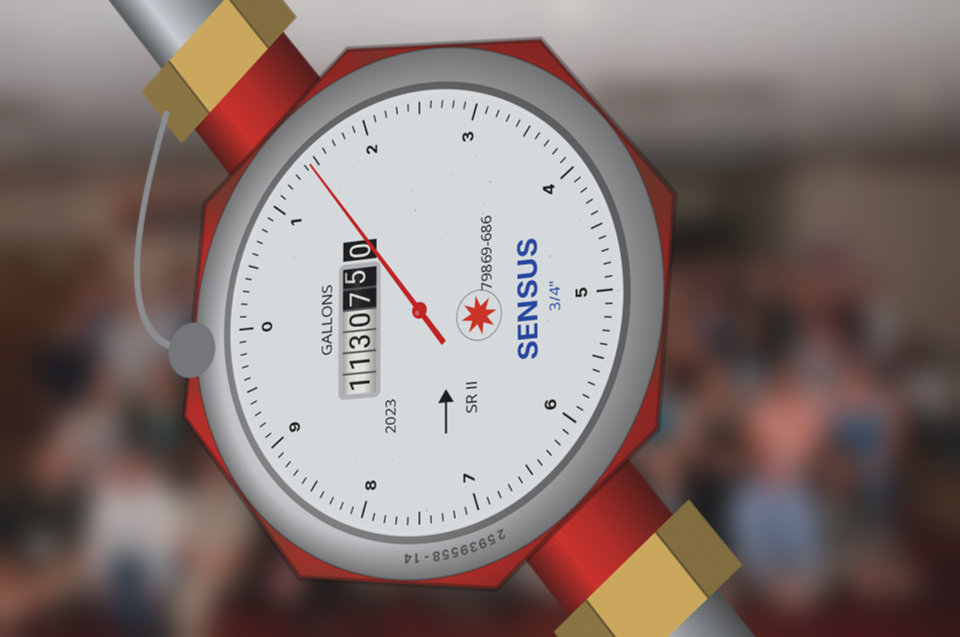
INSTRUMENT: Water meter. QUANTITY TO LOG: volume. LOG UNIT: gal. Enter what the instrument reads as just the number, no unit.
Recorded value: 1130751.4
